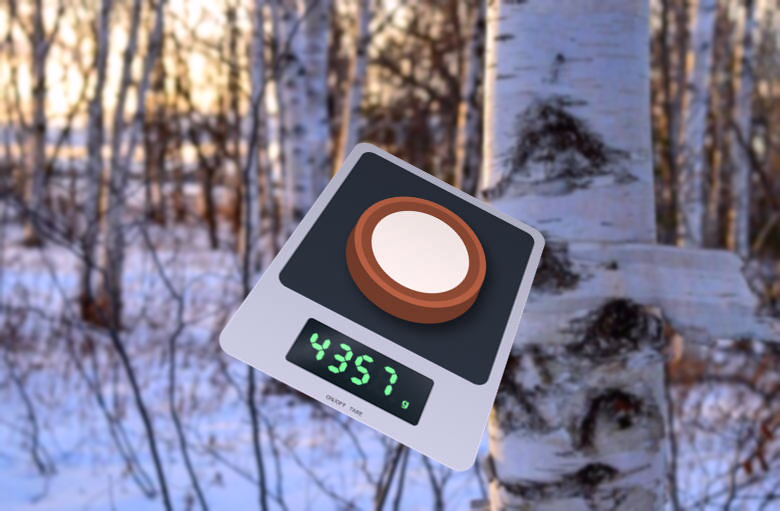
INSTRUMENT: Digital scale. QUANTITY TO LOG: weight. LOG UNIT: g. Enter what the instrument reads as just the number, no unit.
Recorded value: 4357
